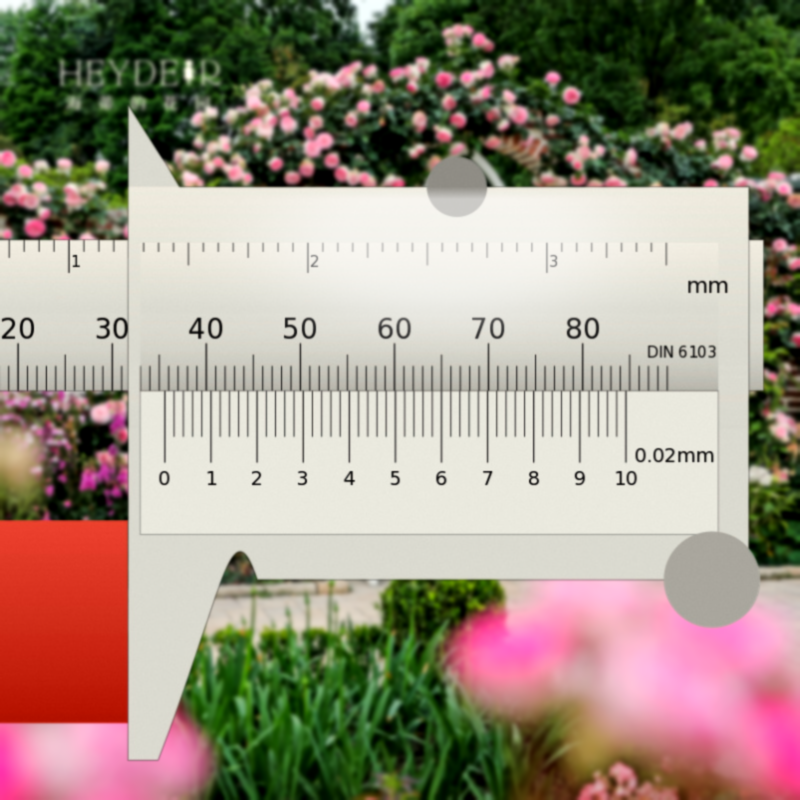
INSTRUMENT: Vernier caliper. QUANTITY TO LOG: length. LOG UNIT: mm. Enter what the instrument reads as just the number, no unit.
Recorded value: 35.6
